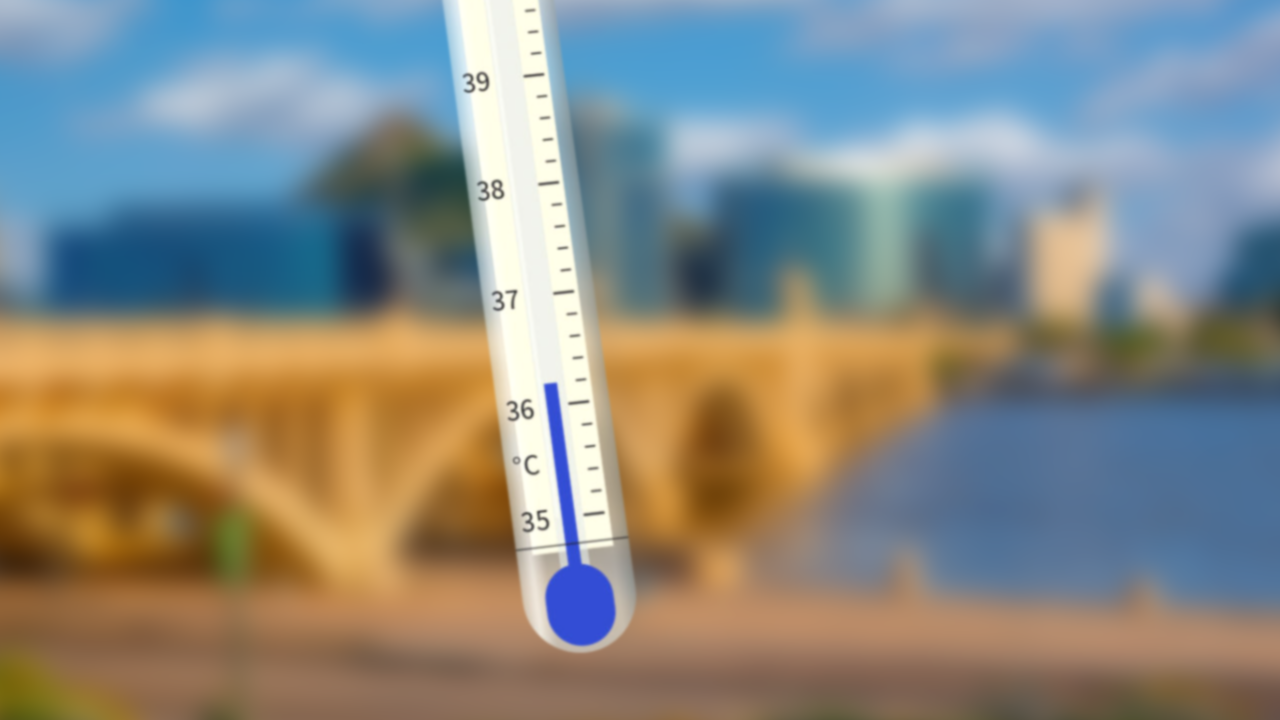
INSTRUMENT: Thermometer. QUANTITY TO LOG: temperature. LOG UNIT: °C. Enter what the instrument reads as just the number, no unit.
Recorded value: 36.2
